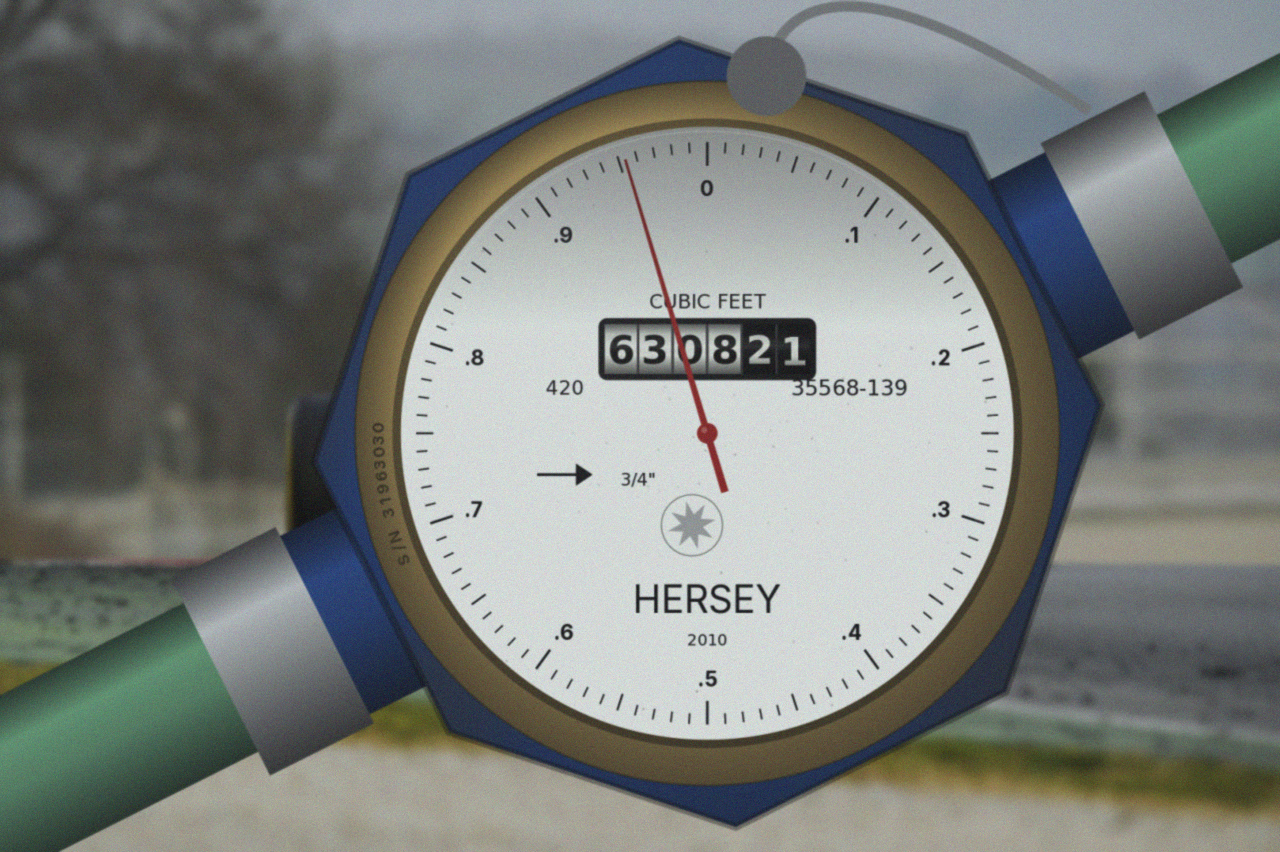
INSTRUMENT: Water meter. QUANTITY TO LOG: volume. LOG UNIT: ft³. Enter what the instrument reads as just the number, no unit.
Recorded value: 630820.95
